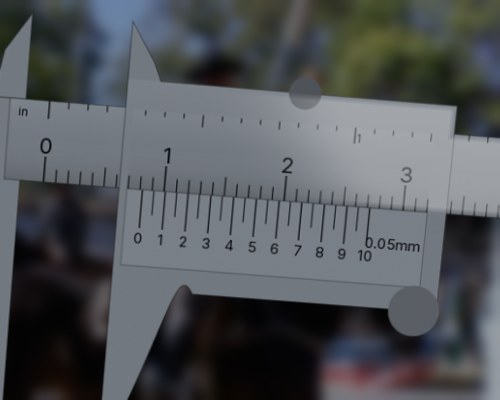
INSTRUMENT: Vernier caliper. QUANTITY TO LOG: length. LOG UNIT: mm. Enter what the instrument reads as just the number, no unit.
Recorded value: 8.2
